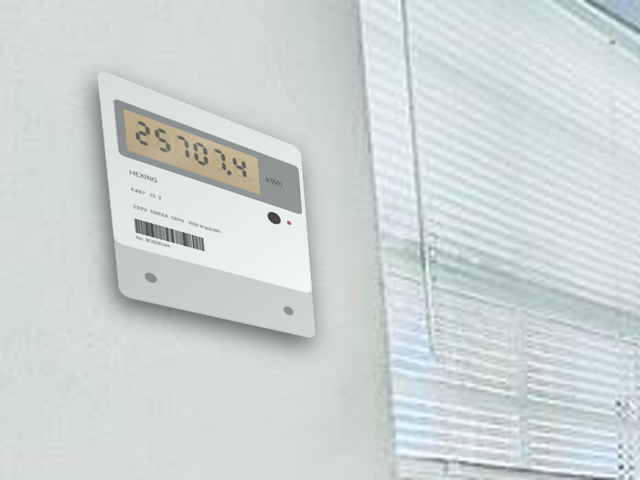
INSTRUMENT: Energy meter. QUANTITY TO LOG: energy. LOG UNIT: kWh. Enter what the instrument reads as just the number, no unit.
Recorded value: 25707.4
